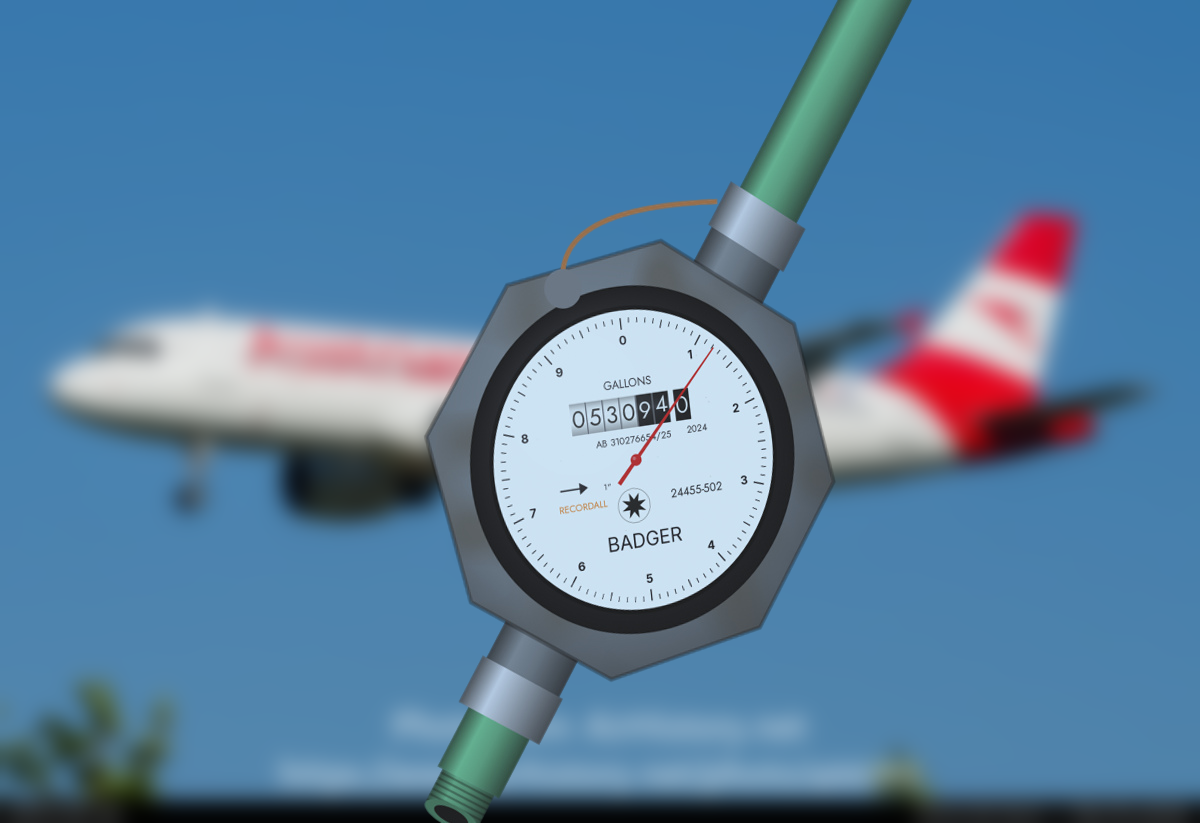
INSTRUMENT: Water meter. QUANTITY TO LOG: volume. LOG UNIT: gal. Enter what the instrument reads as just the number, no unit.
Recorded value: 530941.2
